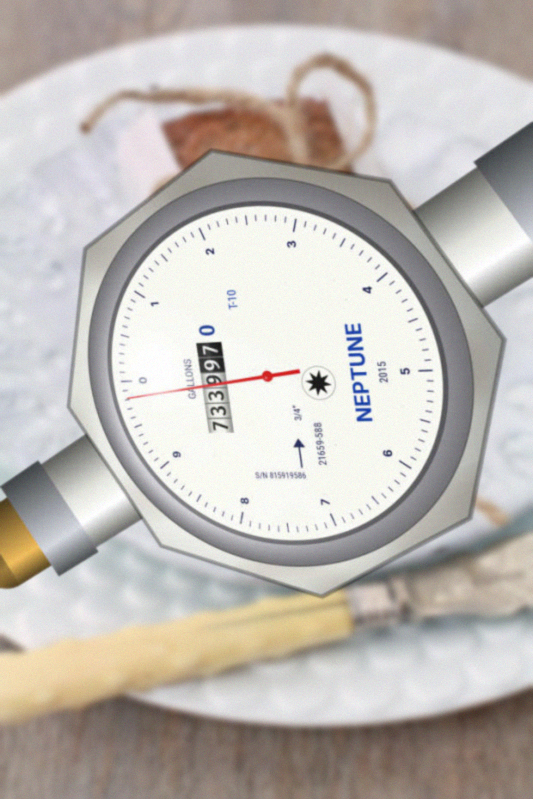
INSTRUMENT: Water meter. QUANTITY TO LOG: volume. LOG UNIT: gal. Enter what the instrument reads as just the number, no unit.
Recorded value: 7339969.8
